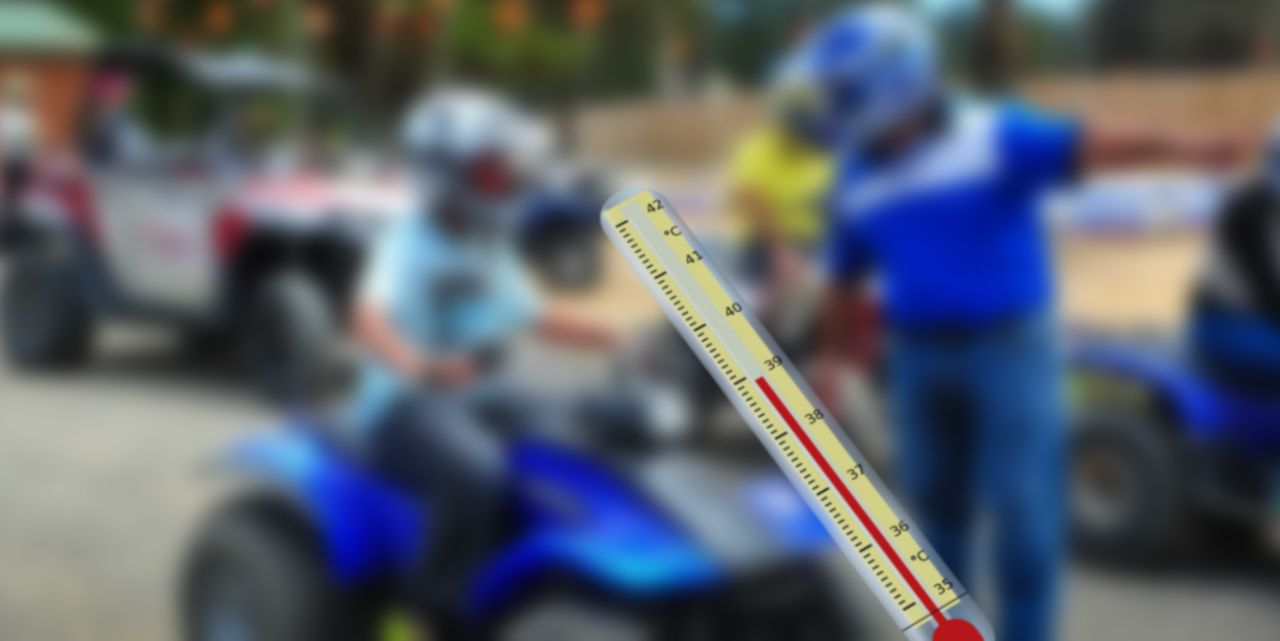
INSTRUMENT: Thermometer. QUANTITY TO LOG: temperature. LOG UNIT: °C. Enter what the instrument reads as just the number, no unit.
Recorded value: 38.9
